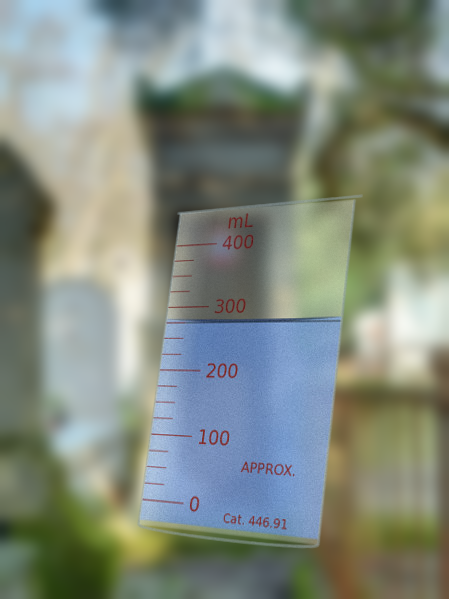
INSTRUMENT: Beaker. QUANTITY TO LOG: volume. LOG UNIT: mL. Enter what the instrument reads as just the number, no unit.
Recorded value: 275
